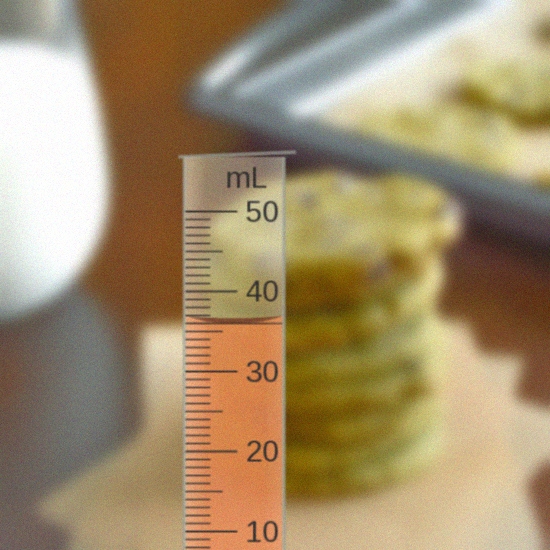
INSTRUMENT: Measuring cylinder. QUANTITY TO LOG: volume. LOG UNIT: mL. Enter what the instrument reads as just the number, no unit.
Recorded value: 36
